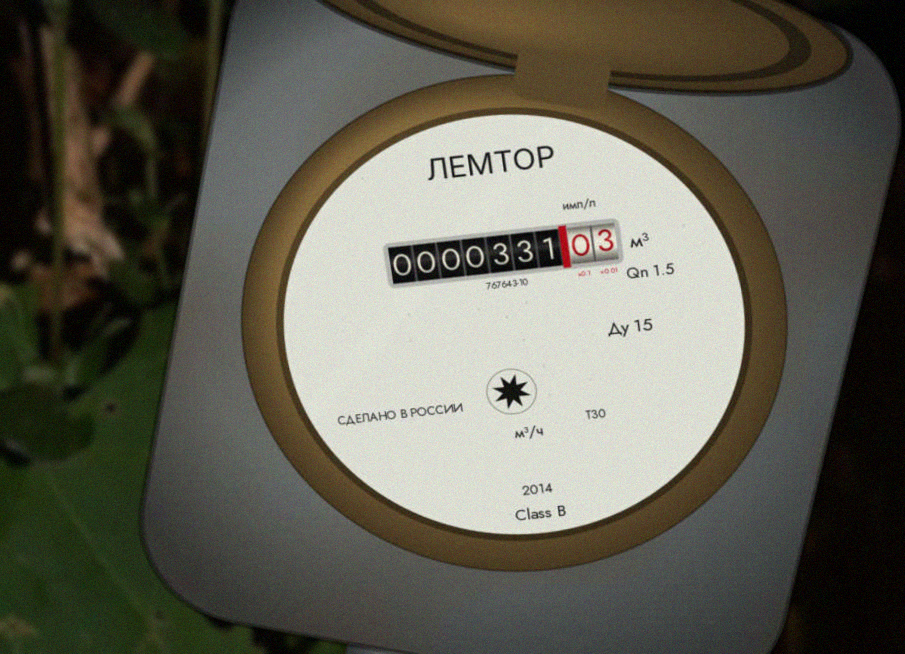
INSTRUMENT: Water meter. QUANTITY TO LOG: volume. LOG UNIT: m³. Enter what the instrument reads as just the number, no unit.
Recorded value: 331.03
